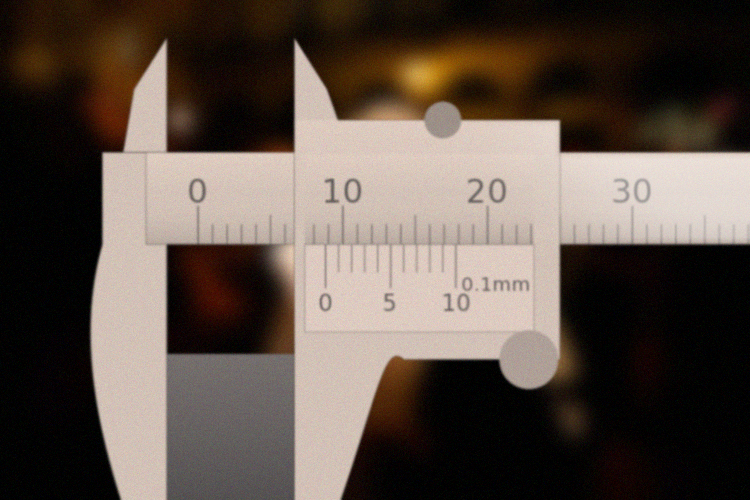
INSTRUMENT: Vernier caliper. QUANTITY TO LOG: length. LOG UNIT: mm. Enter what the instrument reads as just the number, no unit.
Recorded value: 8.8
